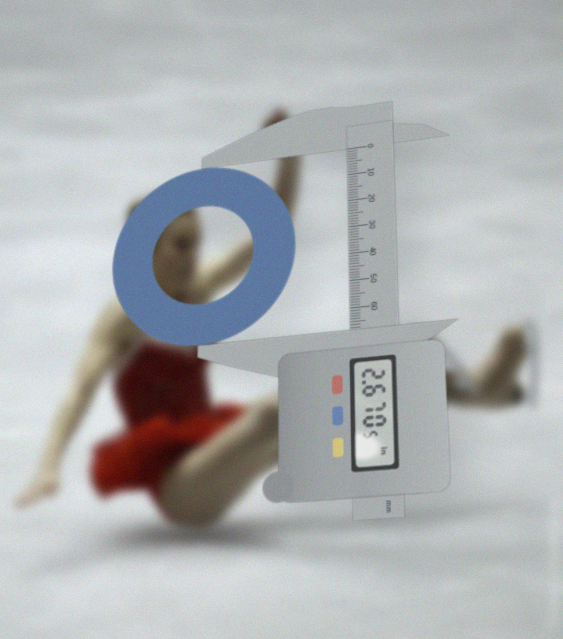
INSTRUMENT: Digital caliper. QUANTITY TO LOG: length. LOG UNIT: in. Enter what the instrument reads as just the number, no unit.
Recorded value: 2.6705
